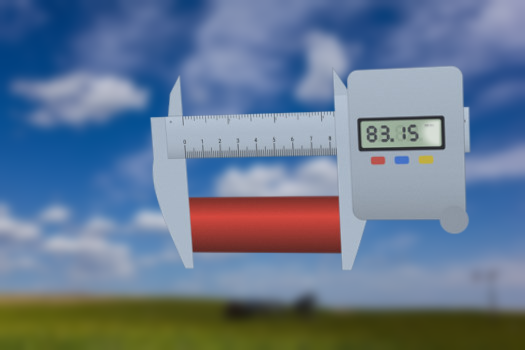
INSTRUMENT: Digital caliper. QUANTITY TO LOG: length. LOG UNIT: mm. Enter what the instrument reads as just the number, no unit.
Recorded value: 83.15
